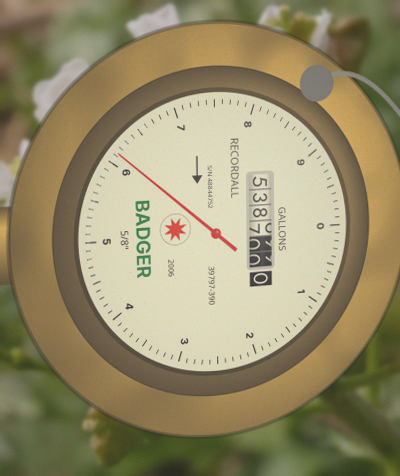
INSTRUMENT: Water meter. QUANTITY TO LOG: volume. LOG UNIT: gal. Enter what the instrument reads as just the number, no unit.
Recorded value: 5386996.1
